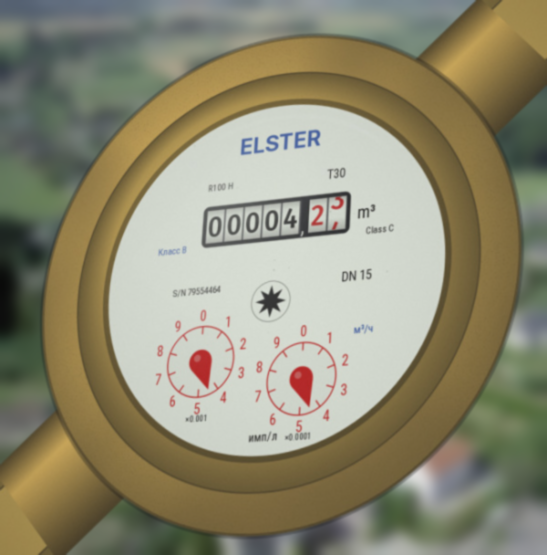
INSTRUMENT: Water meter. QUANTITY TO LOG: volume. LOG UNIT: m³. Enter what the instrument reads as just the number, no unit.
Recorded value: 4.2344
